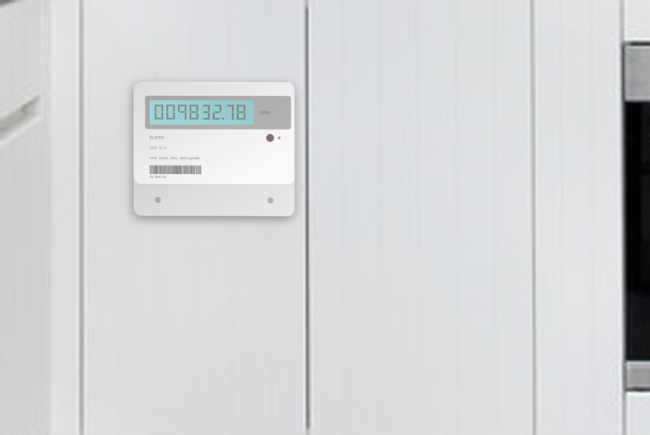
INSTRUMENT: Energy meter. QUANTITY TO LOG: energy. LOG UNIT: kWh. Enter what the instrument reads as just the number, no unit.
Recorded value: 9832.78
